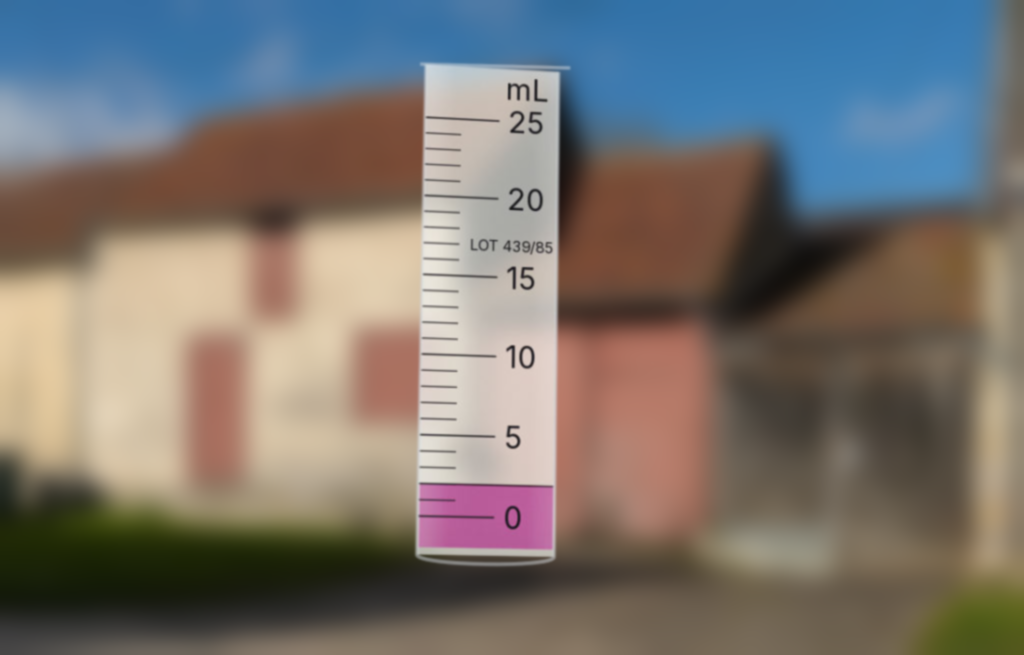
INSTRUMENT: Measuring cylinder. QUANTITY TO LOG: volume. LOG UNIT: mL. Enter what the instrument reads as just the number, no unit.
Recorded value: 2
